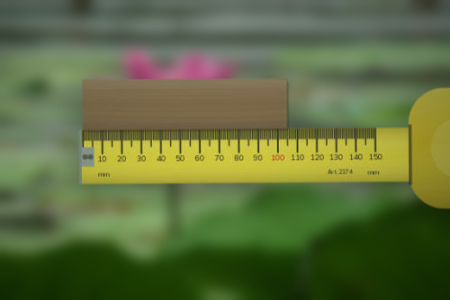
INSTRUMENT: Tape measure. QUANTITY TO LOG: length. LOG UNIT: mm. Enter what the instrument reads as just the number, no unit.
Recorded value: 105
